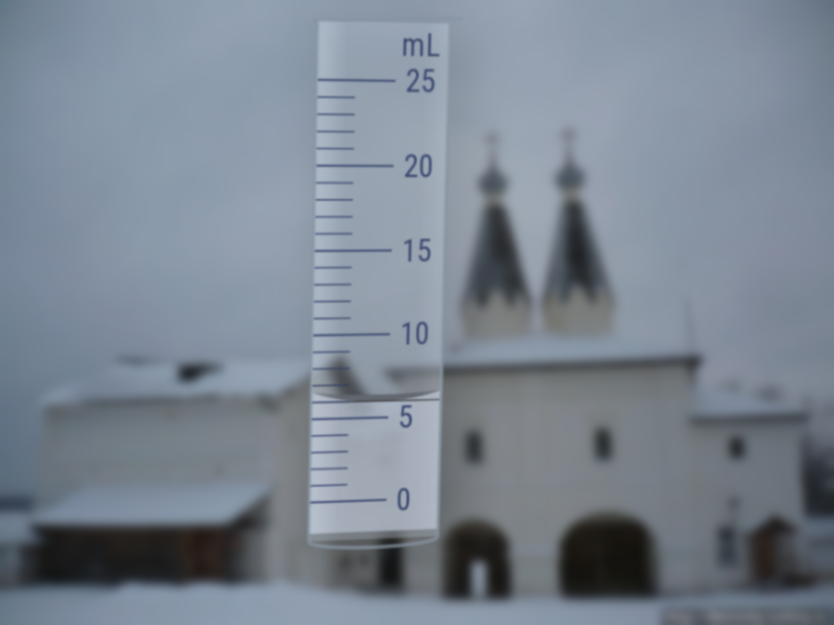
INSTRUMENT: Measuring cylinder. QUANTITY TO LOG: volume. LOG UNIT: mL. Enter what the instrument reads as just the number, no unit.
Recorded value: 6
